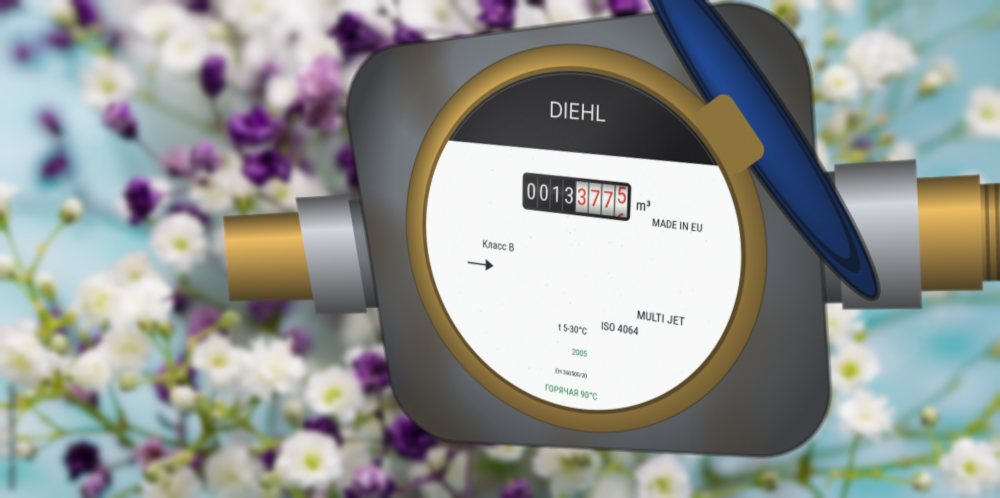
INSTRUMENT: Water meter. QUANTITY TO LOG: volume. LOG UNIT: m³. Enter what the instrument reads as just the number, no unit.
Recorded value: 13.3775
